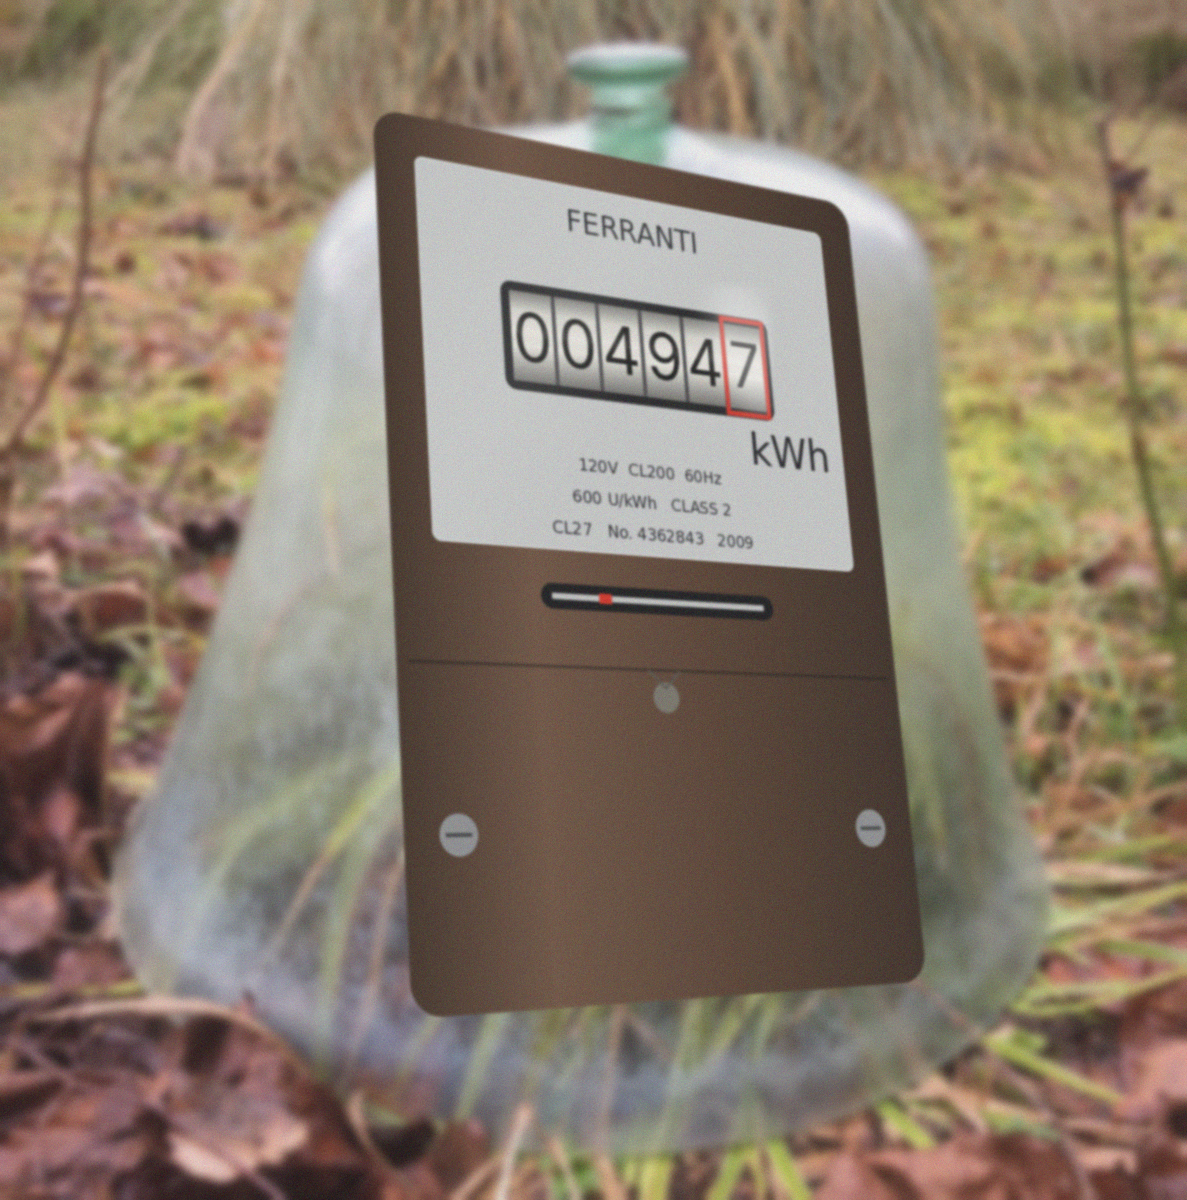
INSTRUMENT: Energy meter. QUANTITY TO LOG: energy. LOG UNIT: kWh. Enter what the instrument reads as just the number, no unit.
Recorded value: 494.7
